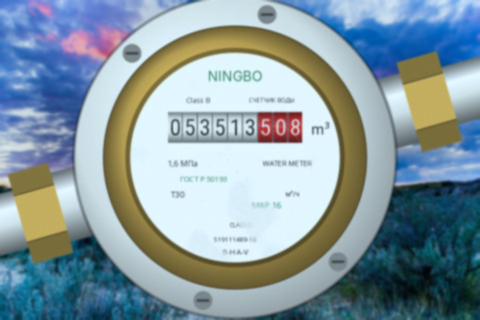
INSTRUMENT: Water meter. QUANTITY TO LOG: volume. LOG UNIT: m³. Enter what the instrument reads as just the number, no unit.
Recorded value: 53513.508
